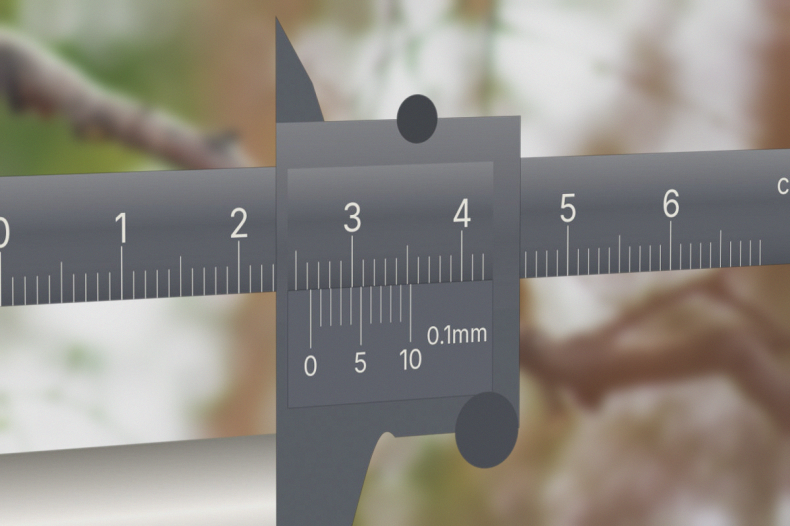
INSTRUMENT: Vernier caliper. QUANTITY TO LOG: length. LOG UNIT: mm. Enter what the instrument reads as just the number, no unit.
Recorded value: 26.3
